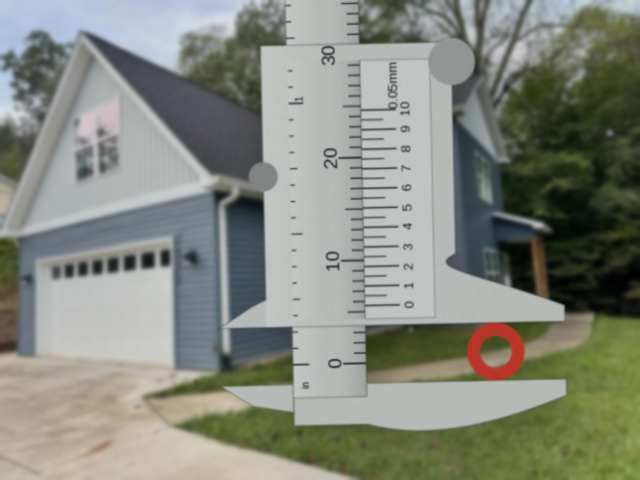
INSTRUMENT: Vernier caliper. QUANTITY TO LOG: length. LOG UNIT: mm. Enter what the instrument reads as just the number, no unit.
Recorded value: 5.6
